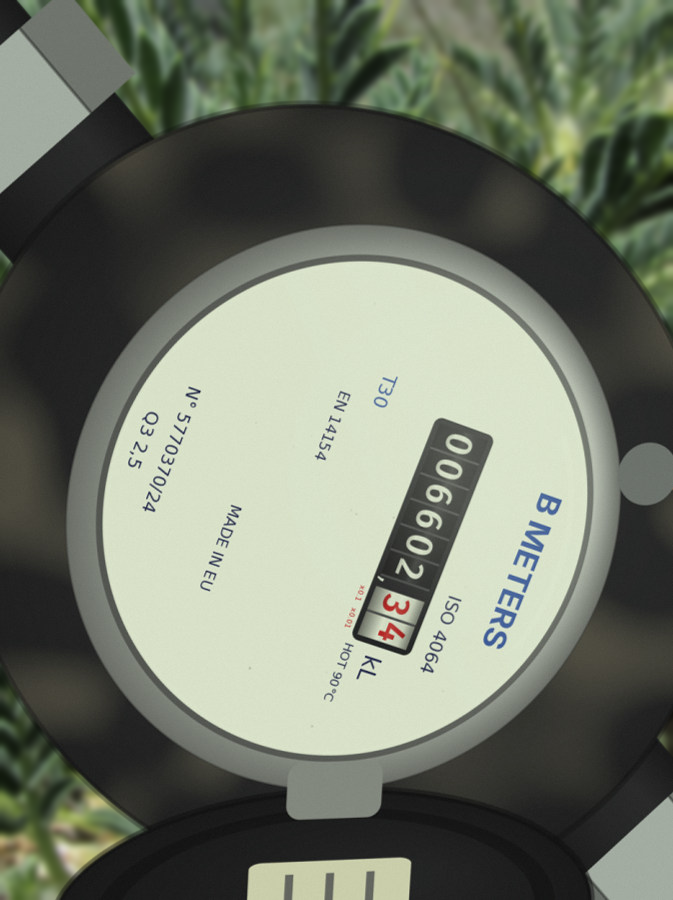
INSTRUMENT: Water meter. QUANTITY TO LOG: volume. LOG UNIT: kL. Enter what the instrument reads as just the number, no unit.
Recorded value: 6602.34
